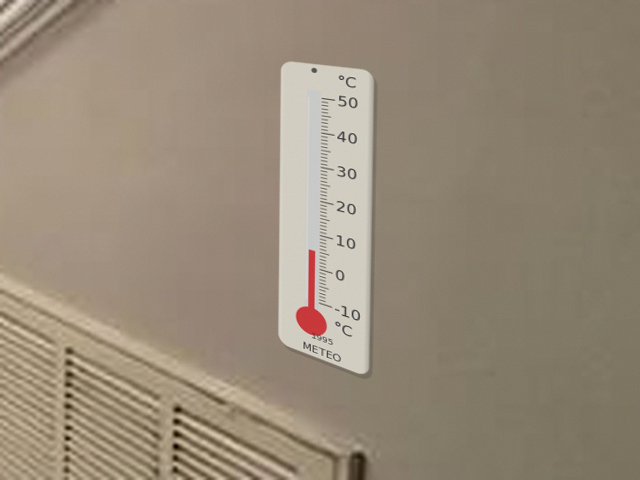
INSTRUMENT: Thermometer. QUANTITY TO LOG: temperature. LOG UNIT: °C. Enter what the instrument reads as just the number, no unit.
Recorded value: 5
